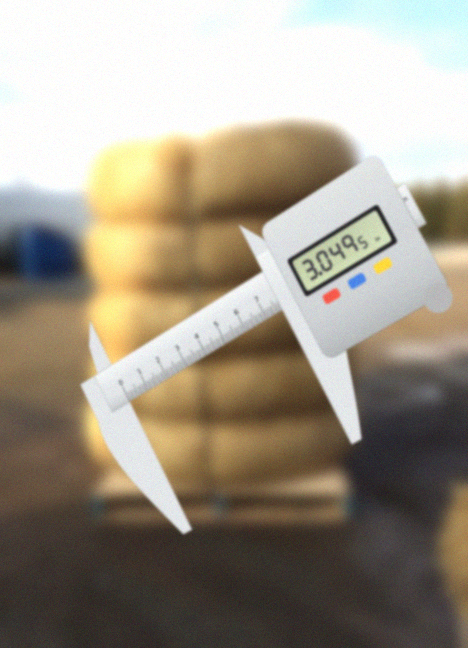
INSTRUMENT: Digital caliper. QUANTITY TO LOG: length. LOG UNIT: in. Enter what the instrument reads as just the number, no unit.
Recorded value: 3.0495
